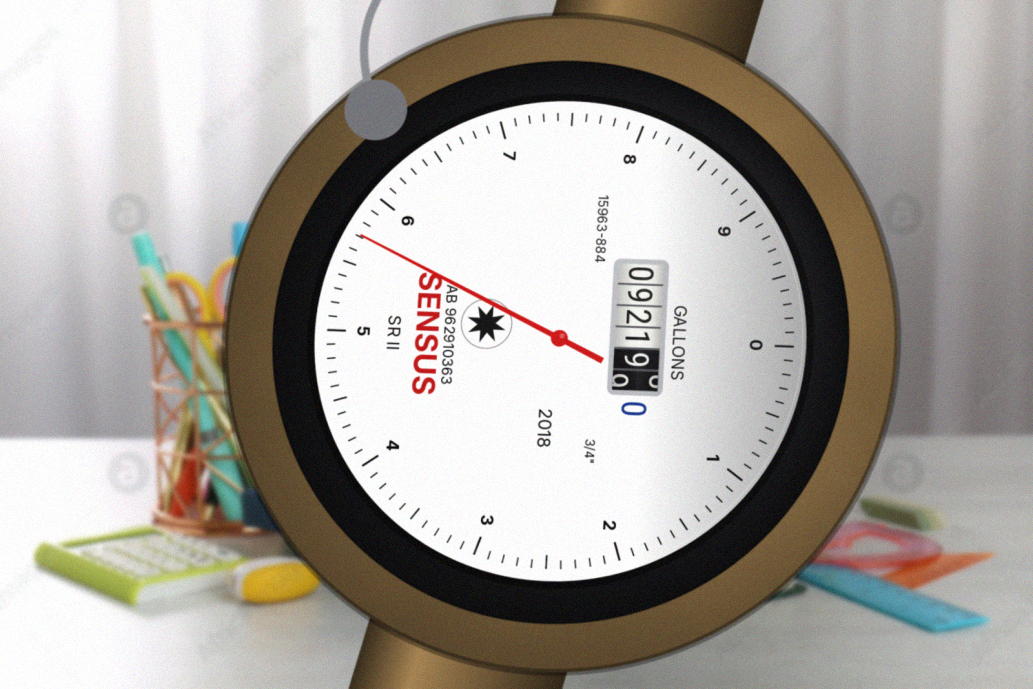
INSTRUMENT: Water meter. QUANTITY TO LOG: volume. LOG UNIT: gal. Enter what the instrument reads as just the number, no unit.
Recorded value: 921985.7
